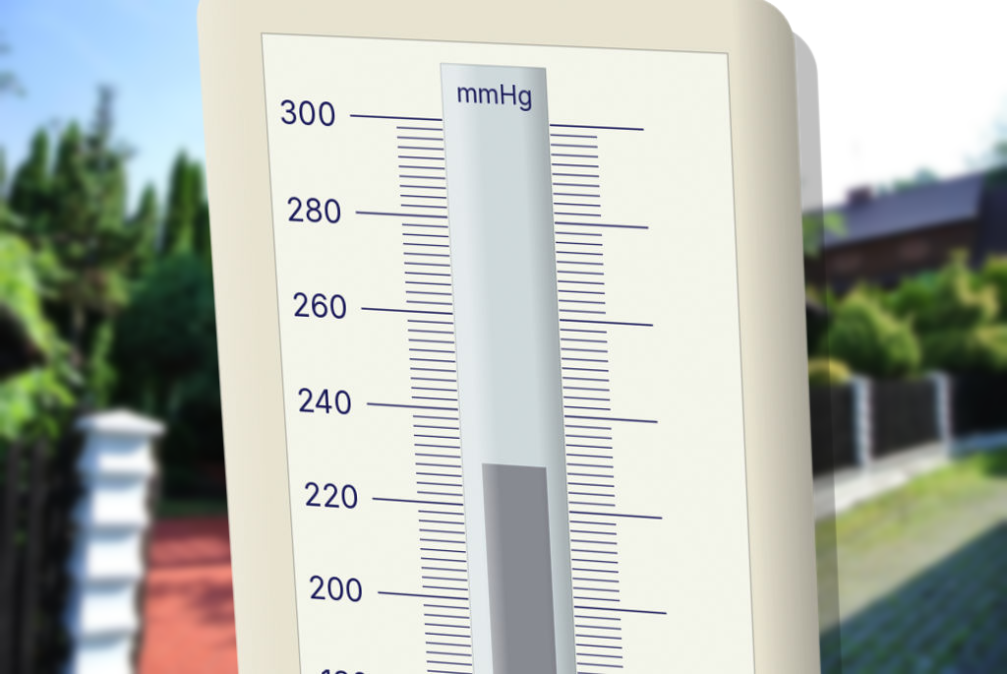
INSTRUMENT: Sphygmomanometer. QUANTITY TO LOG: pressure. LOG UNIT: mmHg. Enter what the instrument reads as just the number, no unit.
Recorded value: 229
